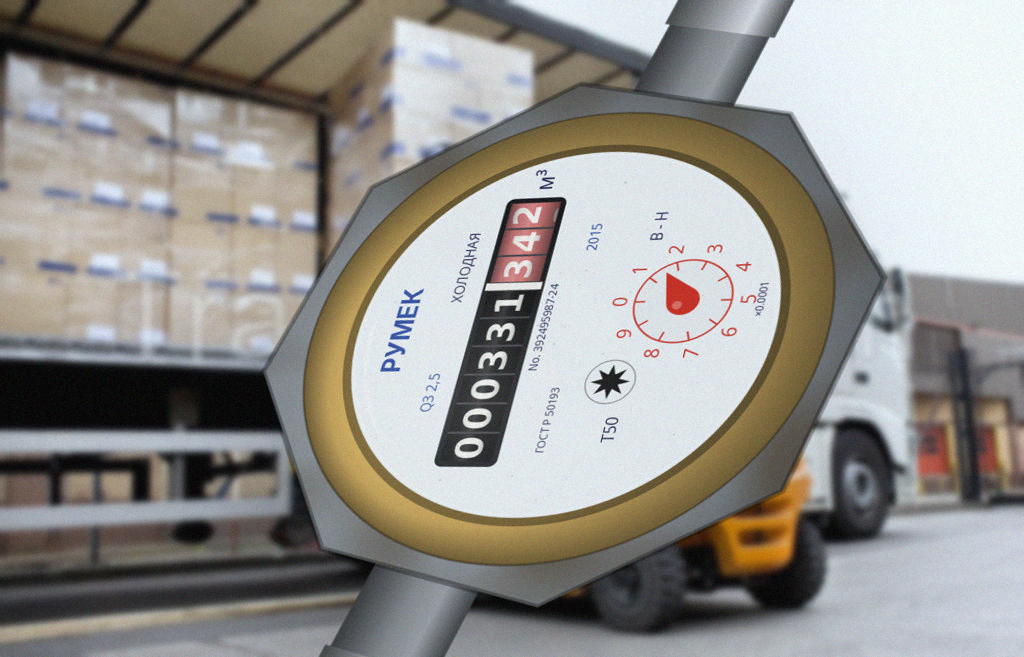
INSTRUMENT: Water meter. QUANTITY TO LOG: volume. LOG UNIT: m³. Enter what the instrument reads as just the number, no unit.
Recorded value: 331.3421
